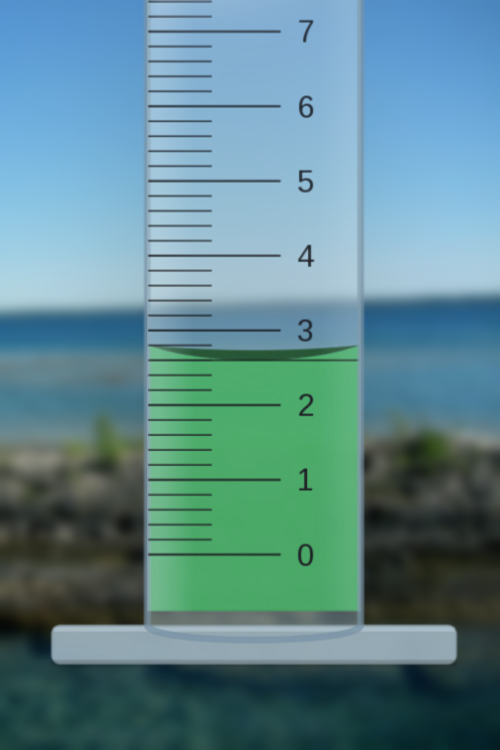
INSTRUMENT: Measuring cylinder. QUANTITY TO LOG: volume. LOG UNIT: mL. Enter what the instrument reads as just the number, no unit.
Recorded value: 2.6
